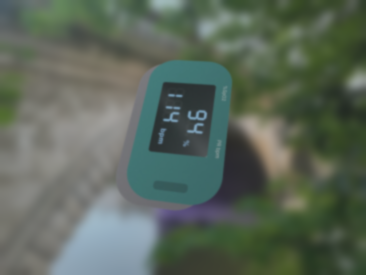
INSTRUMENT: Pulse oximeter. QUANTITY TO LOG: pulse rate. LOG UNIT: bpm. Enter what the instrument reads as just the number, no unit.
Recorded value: 114
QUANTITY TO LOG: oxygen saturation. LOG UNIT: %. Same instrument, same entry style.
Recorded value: 94
